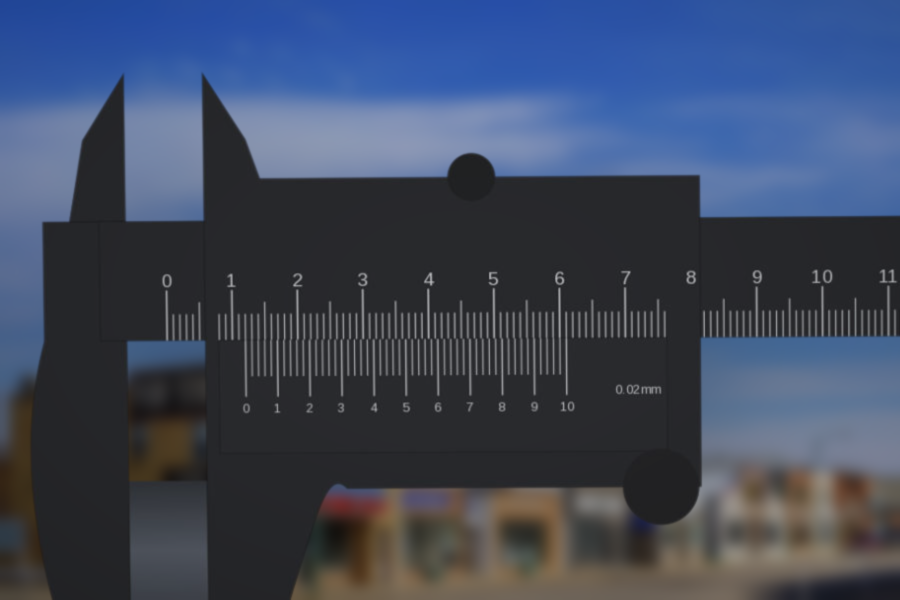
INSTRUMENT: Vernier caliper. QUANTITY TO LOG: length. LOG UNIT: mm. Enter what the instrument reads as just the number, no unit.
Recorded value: 12.0
